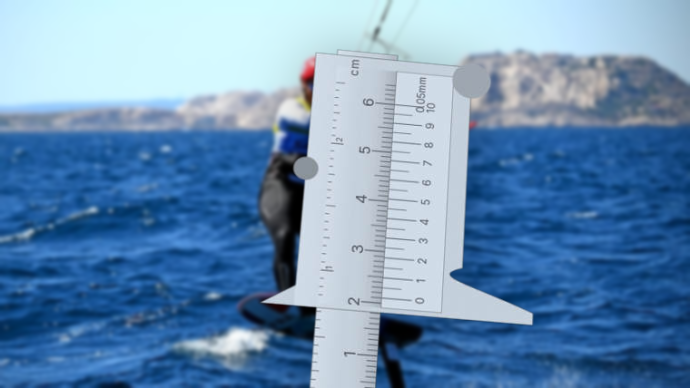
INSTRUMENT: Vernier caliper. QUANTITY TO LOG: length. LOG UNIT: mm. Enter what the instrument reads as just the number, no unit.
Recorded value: 21.0
